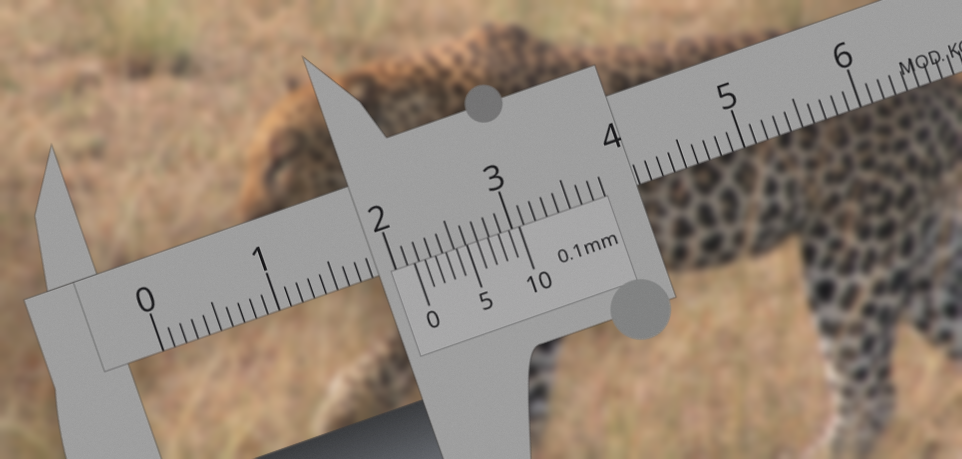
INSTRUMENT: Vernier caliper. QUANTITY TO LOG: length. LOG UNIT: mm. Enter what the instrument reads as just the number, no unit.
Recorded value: 21.6
